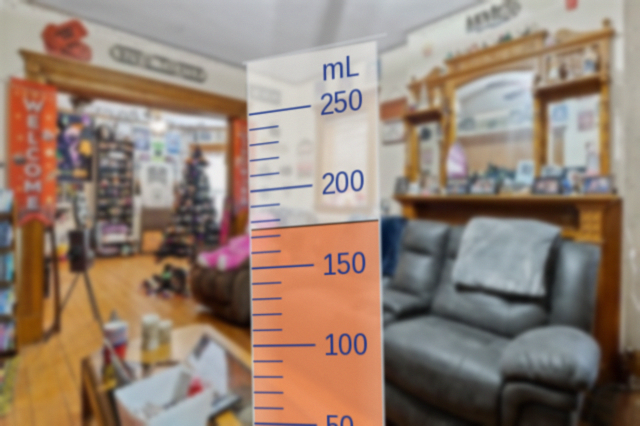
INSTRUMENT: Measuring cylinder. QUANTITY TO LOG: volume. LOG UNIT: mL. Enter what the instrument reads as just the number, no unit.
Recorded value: 175
